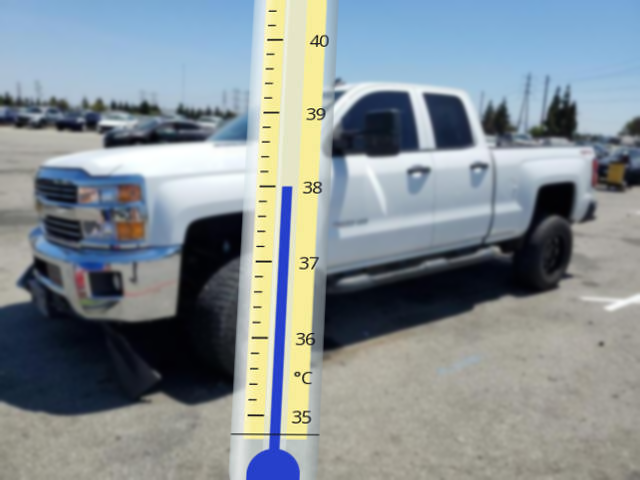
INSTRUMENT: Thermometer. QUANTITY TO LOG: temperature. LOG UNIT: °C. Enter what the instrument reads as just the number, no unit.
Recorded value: 38
